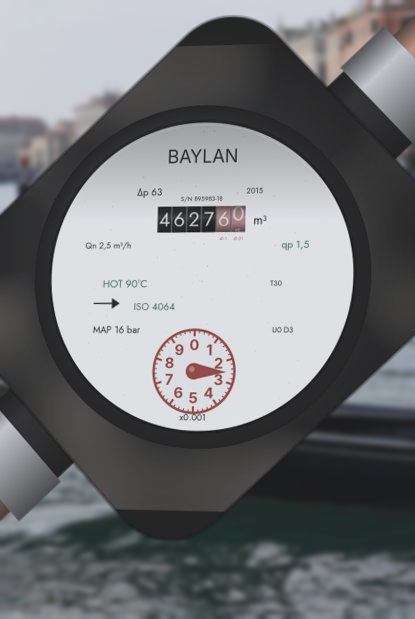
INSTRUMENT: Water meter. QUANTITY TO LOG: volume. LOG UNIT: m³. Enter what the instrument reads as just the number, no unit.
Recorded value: 4627.602
